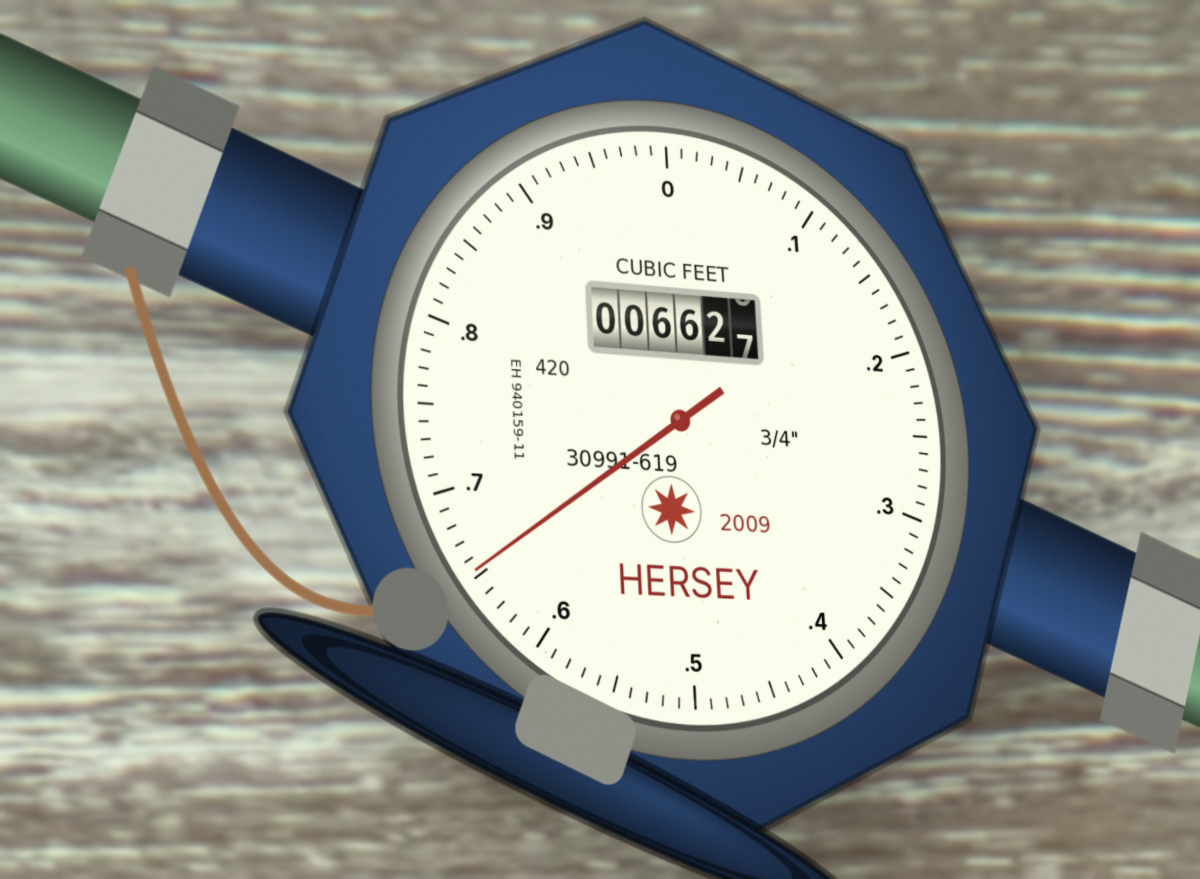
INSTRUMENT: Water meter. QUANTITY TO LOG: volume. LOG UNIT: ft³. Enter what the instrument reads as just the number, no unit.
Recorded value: 6626.65
